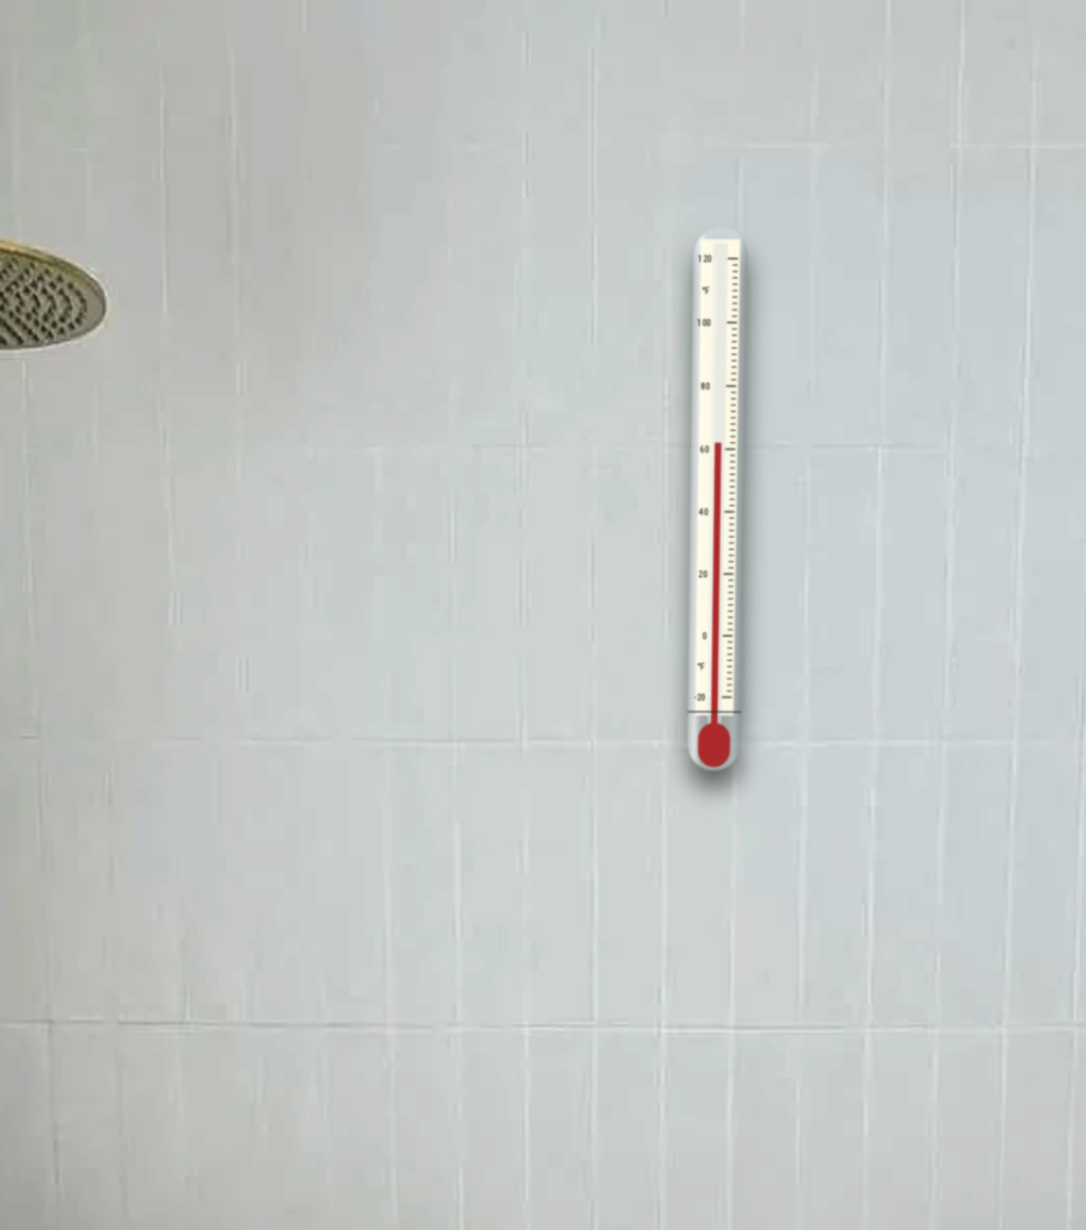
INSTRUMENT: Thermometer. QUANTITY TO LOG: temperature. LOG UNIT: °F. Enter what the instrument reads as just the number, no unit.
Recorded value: 62
